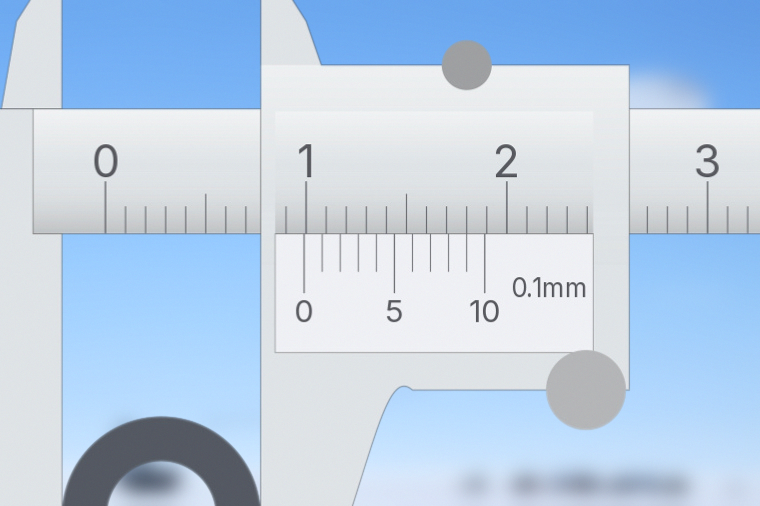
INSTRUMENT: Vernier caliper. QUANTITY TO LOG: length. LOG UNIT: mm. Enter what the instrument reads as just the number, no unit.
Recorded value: 9.9
